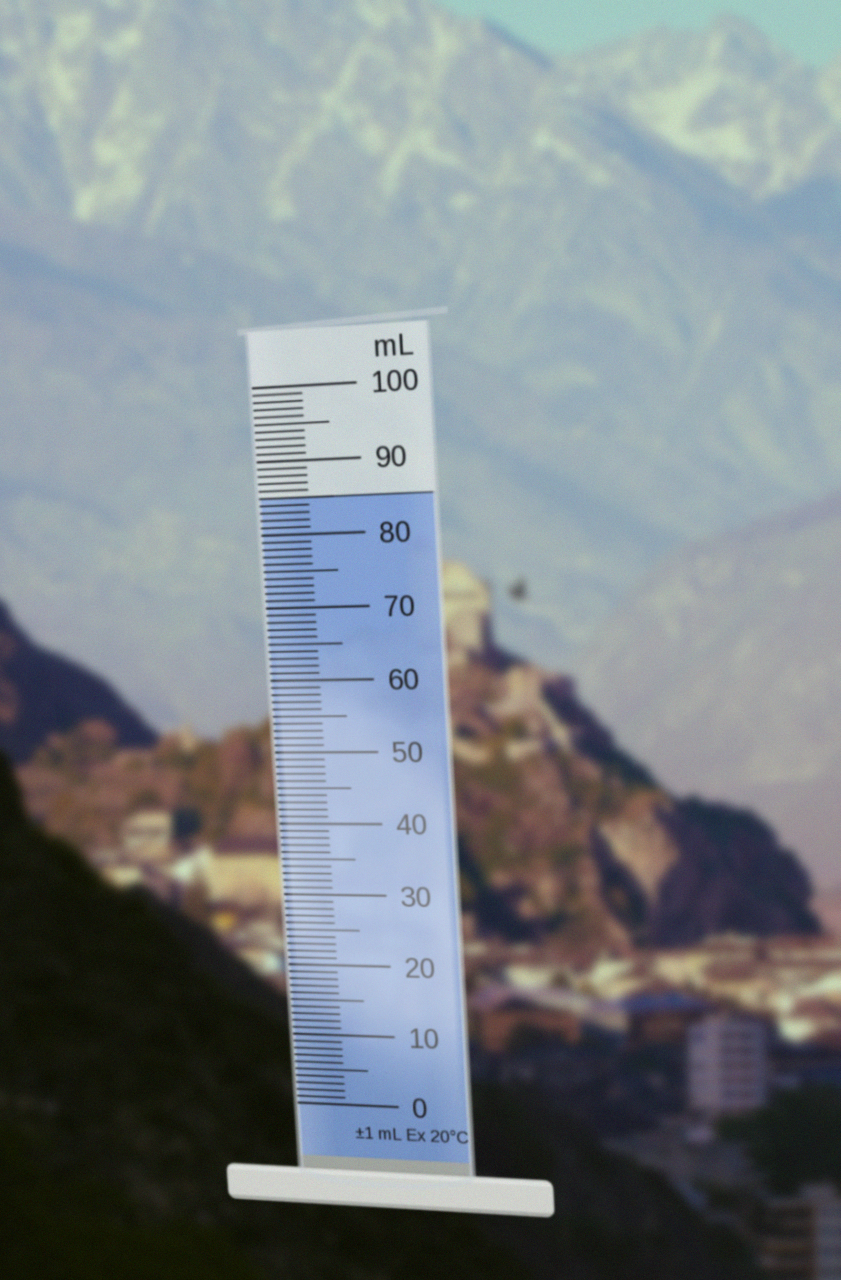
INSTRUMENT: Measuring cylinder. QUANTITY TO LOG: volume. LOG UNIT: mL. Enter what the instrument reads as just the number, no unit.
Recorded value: 85
